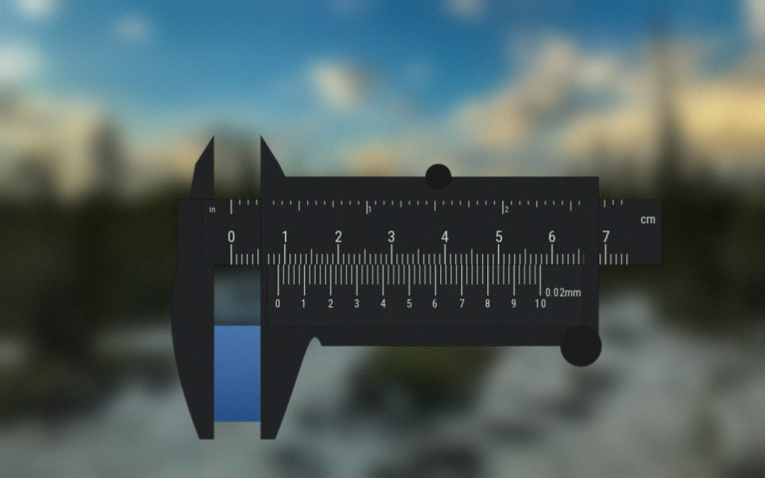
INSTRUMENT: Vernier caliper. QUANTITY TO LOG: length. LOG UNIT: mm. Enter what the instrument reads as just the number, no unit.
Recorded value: 8.8
